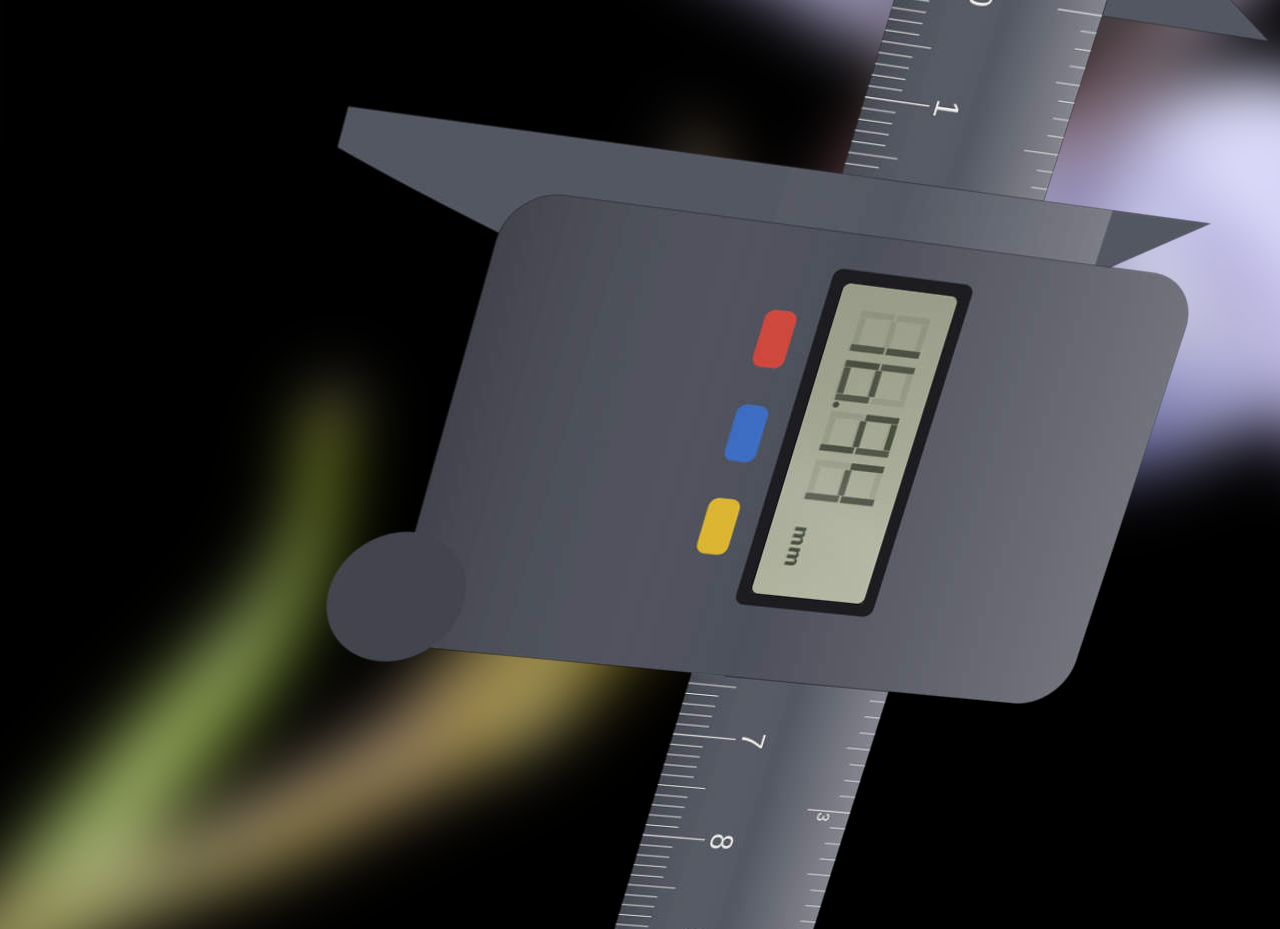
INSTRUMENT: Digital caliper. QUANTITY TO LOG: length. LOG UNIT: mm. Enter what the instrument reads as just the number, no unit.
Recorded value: 16.94
